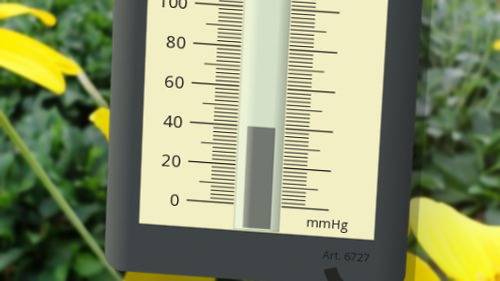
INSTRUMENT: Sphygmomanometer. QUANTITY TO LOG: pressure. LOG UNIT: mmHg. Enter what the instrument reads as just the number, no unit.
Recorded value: 40
